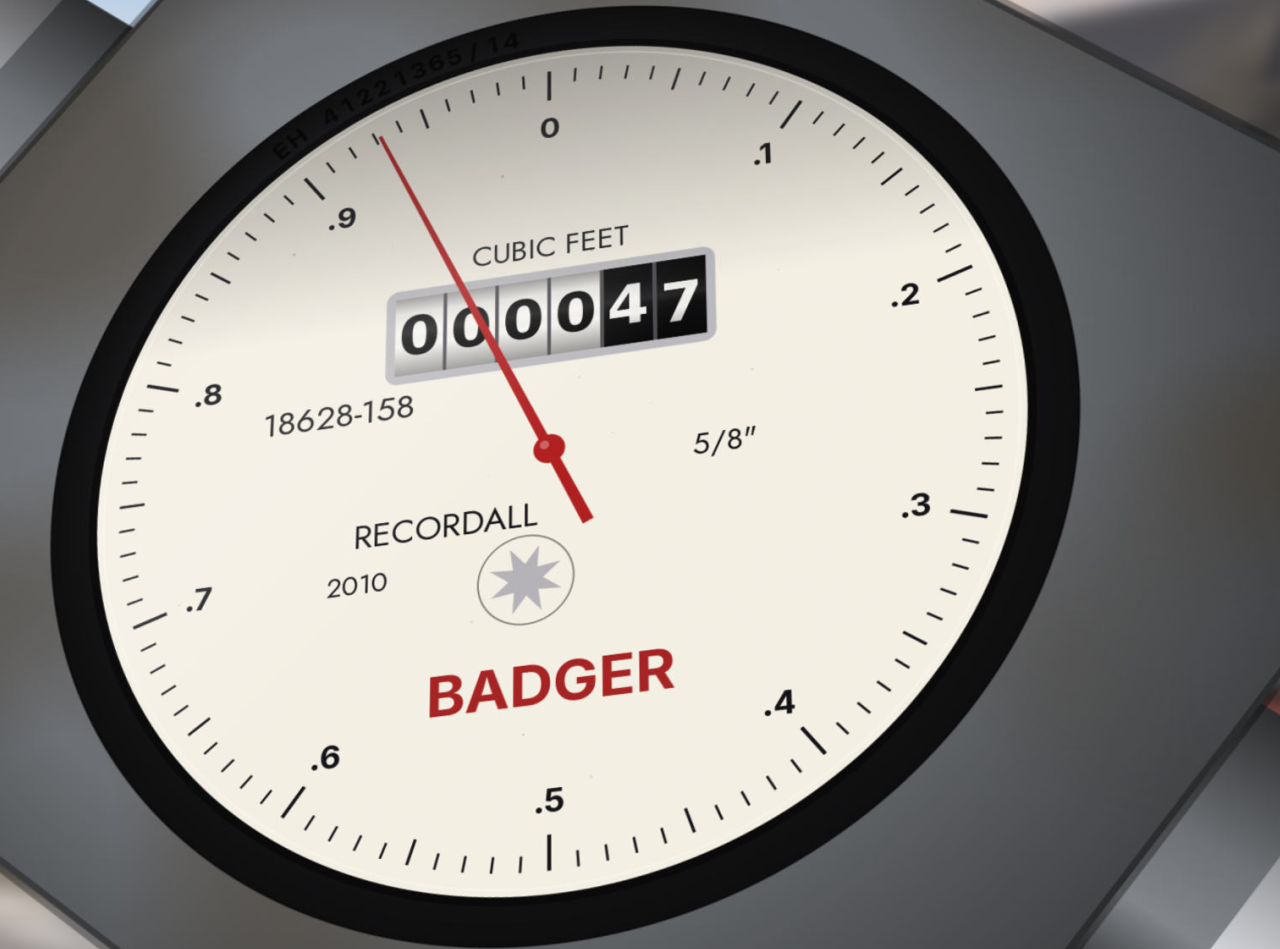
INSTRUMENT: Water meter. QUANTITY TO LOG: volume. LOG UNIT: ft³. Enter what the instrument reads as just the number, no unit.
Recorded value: 46.93
